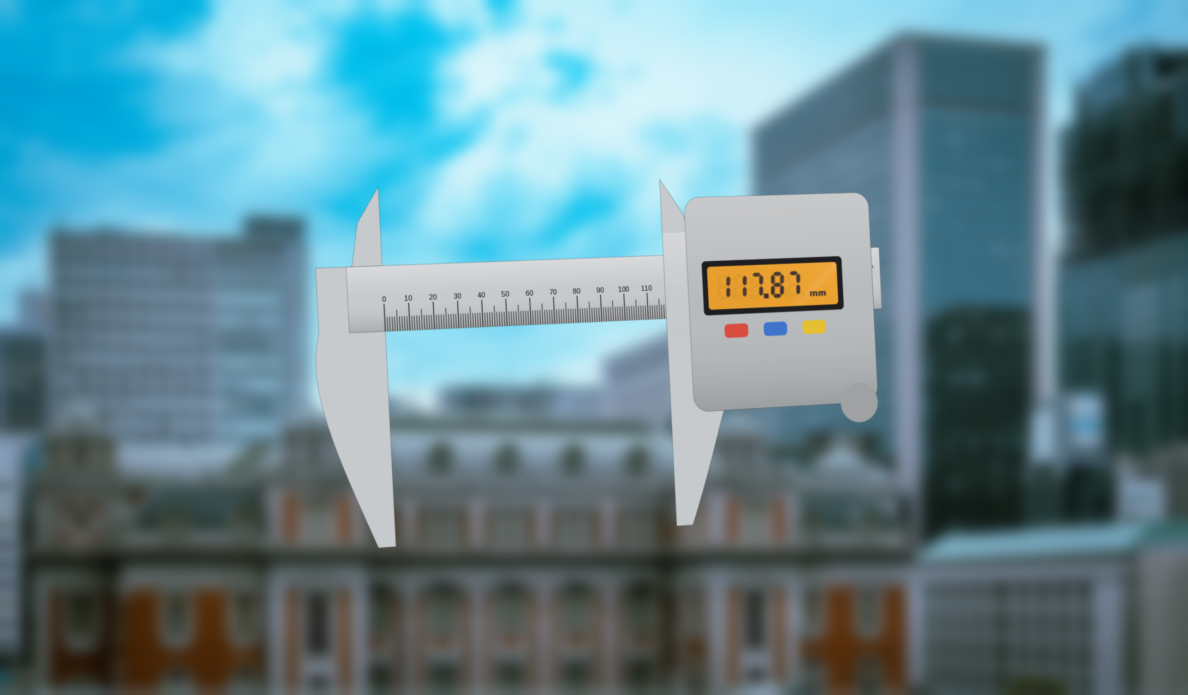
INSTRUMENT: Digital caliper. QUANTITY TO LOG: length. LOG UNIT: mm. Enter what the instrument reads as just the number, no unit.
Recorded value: 117.87
